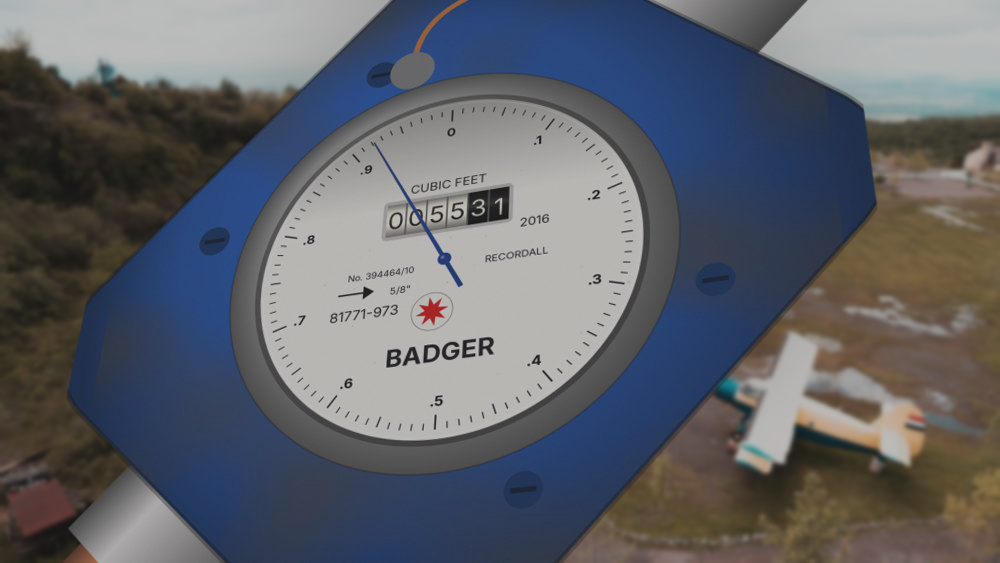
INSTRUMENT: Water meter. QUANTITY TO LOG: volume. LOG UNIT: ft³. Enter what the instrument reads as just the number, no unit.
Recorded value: 5530.92
